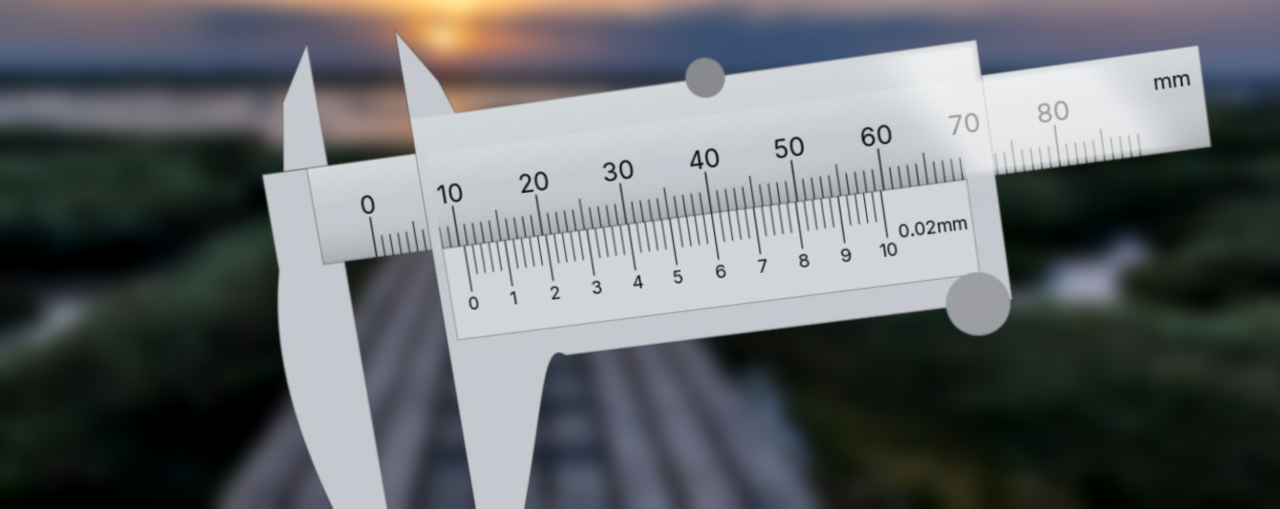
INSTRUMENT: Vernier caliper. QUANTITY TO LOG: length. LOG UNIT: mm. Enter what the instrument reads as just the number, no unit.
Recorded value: 10.6
